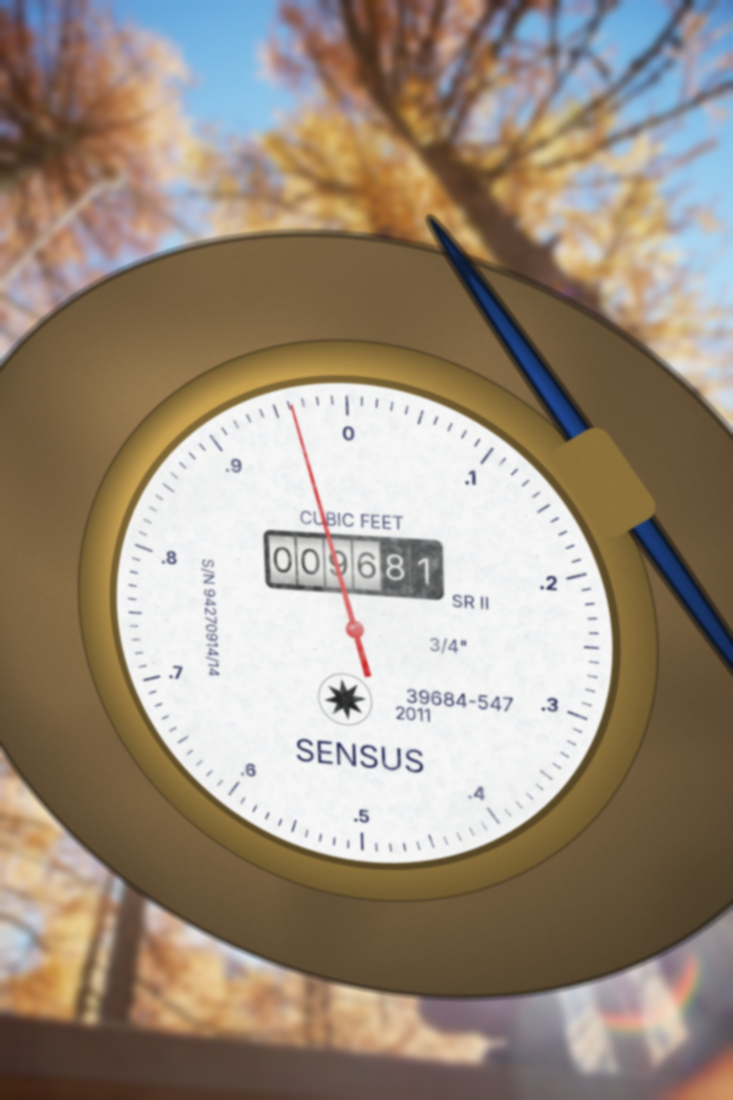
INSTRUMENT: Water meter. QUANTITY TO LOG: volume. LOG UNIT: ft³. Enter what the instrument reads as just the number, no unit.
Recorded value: 9680.96
